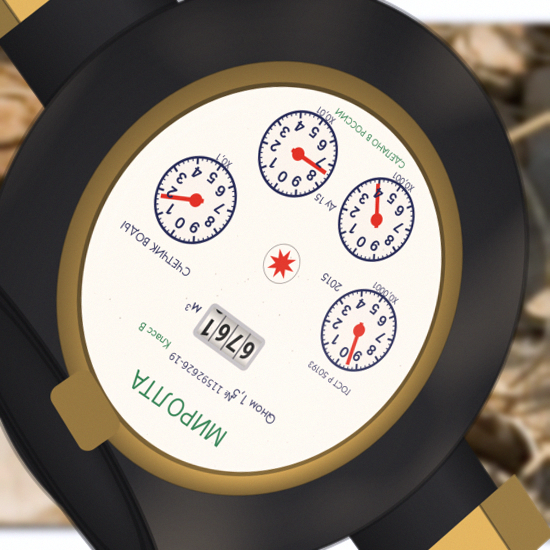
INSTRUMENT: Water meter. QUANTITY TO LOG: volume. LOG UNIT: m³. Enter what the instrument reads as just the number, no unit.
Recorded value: 6761.1739
